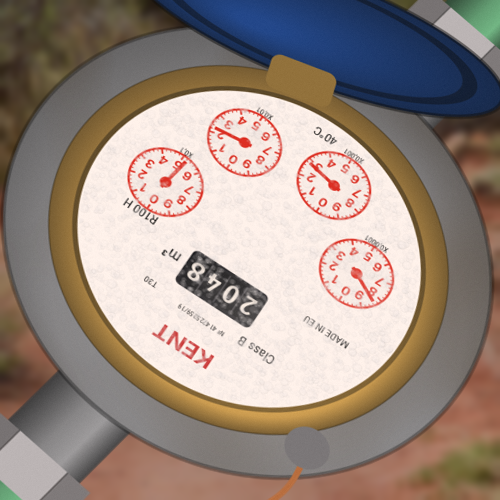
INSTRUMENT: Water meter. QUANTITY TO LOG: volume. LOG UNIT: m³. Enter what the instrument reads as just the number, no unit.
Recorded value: 2048.5228
